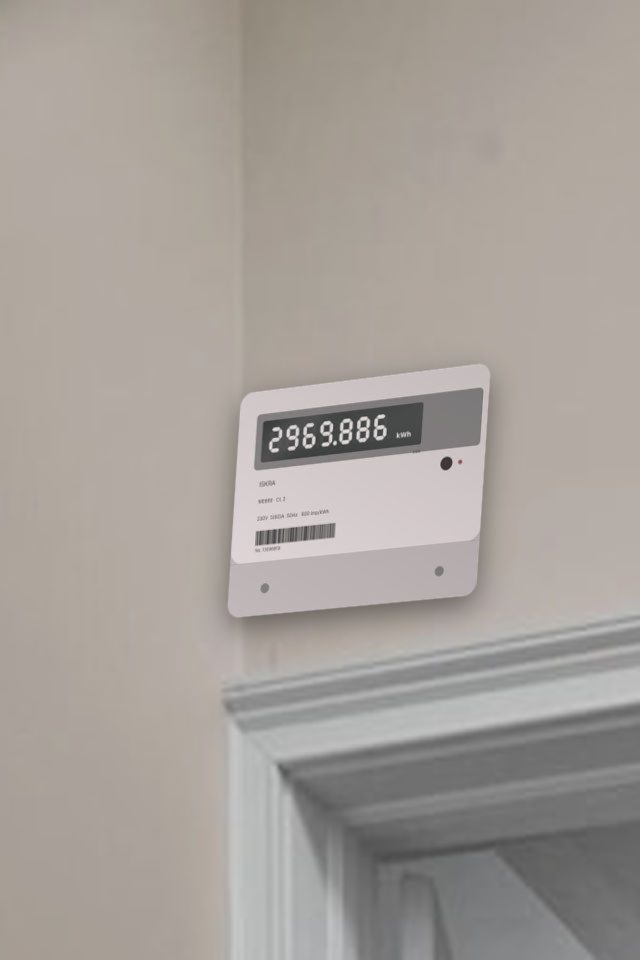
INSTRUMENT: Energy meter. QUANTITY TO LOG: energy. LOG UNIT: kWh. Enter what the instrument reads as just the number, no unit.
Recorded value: 2969.886
